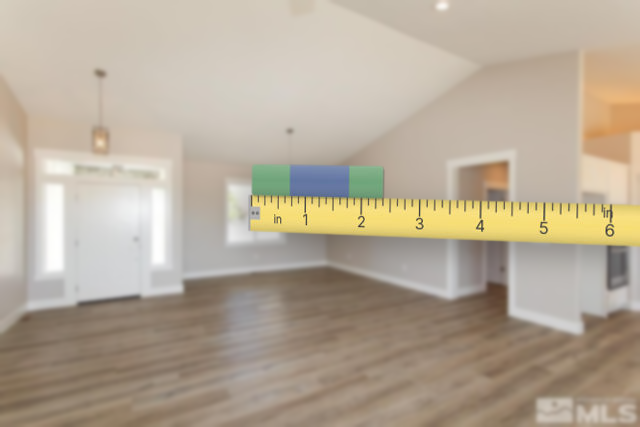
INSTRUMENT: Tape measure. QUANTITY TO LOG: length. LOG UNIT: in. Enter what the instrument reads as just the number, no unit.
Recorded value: 2.375
